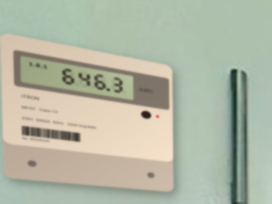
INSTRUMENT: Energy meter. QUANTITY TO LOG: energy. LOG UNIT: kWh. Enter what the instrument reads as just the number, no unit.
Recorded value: 646.3
